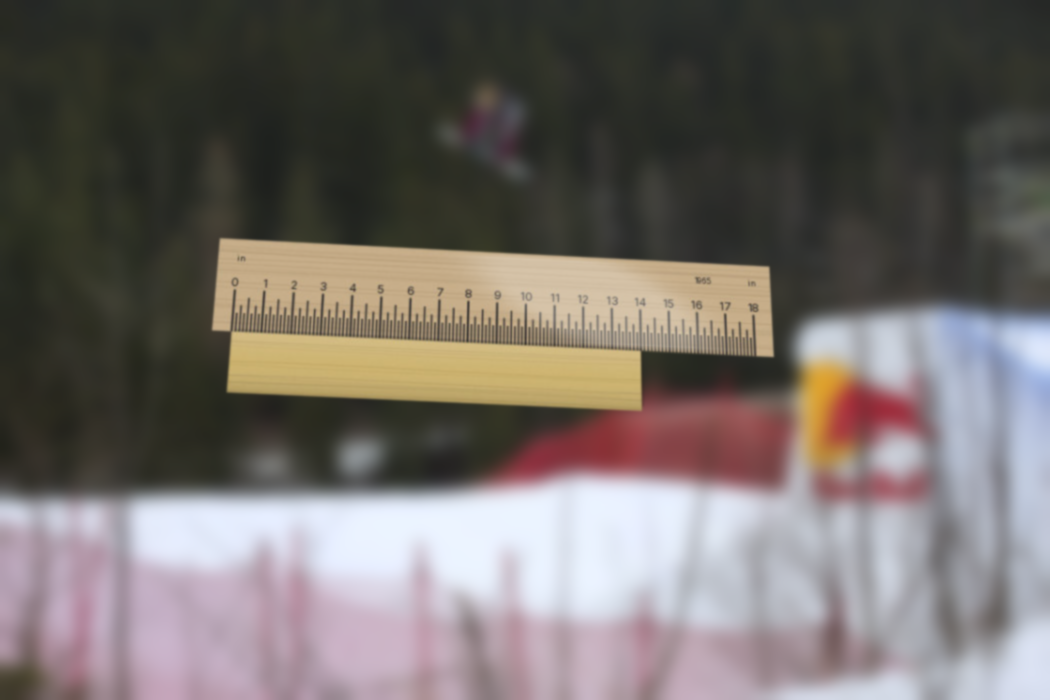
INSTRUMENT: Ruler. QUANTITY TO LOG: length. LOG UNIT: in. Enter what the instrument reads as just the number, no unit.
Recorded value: 14
